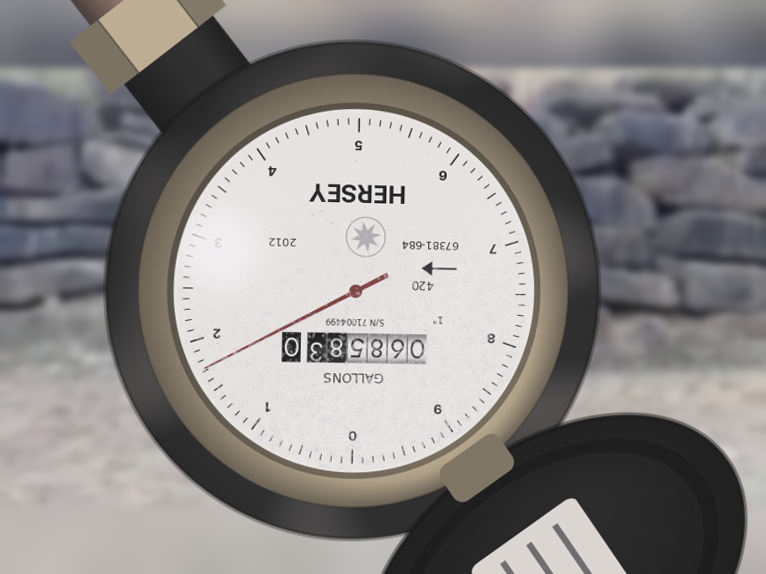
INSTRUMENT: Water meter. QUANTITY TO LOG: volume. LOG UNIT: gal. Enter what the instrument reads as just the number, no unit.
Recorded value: 685831.7
